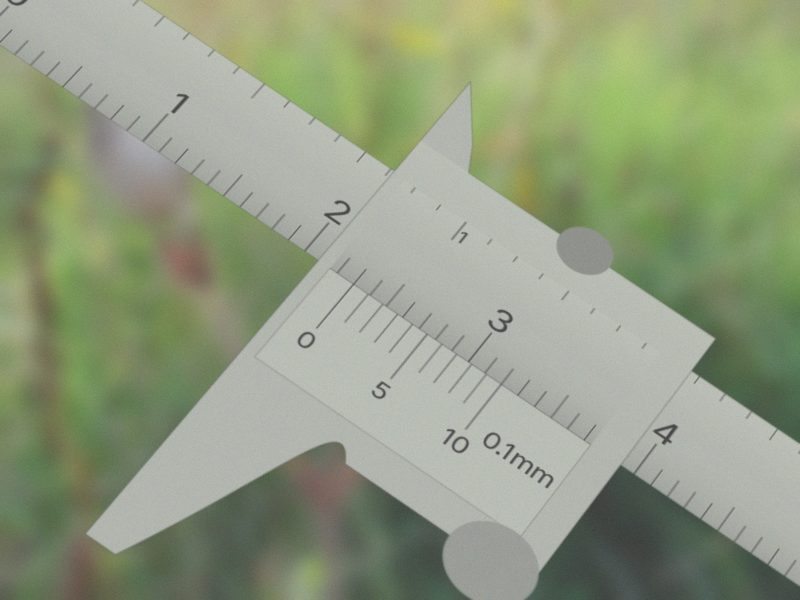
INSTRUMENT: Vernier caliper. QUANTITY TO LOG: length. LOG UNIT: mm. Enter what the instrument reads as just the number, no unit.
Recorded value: 23.0
